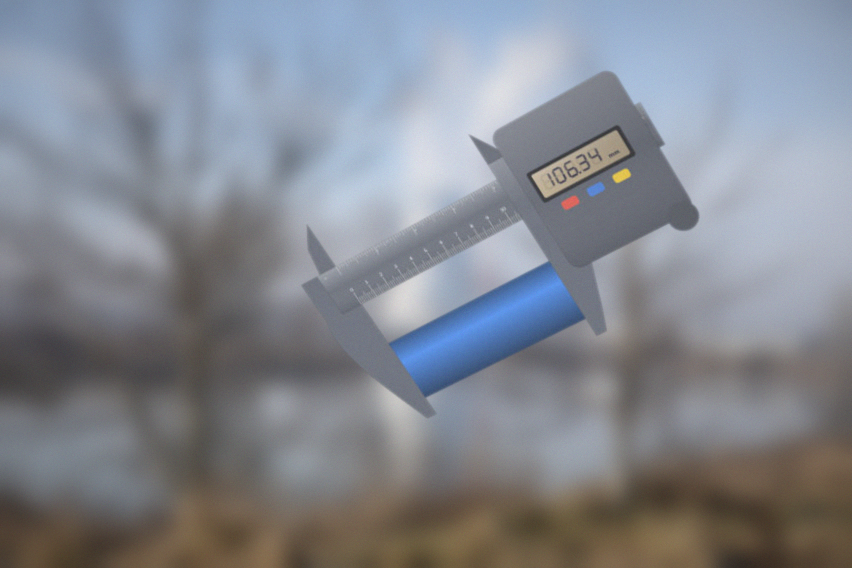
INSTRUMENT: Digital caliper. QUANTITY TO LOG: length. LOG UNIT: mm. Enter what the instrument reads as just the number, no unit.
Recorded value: 106.34
